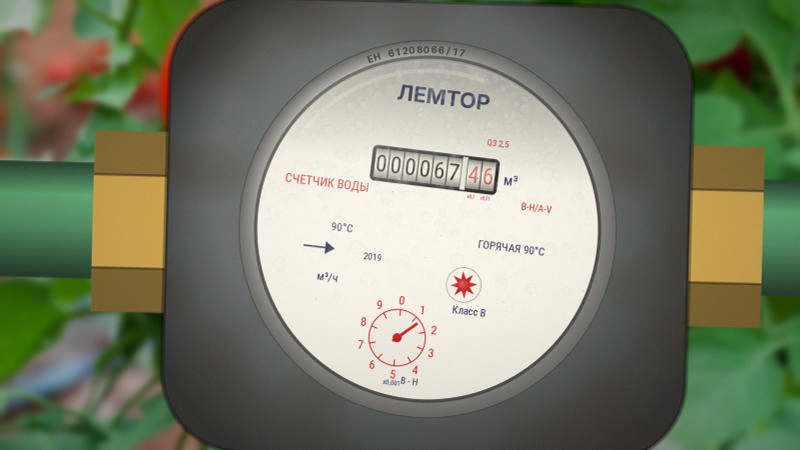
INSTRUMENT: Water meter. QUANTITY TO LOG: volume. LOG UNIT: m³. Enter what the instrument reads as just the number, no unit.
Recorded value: 67.461
